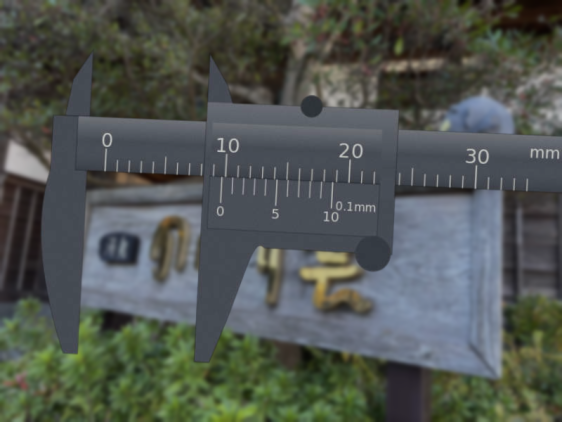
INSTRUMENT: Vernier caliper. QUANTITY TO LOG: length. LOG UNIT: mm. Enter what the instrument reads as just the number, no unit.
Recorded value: 9.7
